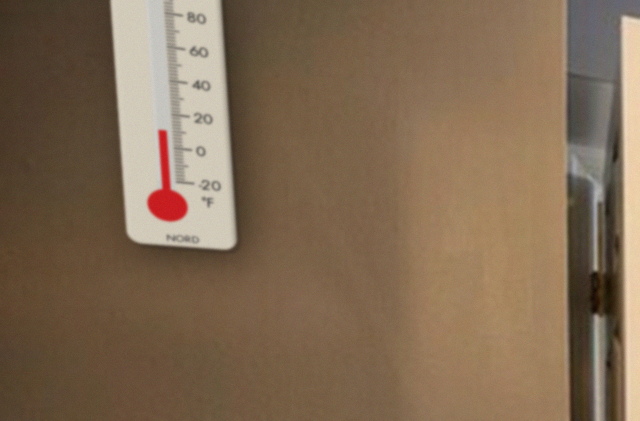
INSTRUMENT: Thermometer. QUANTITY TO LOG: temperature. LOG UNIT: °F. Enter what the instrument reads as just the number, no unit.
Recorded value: 10
